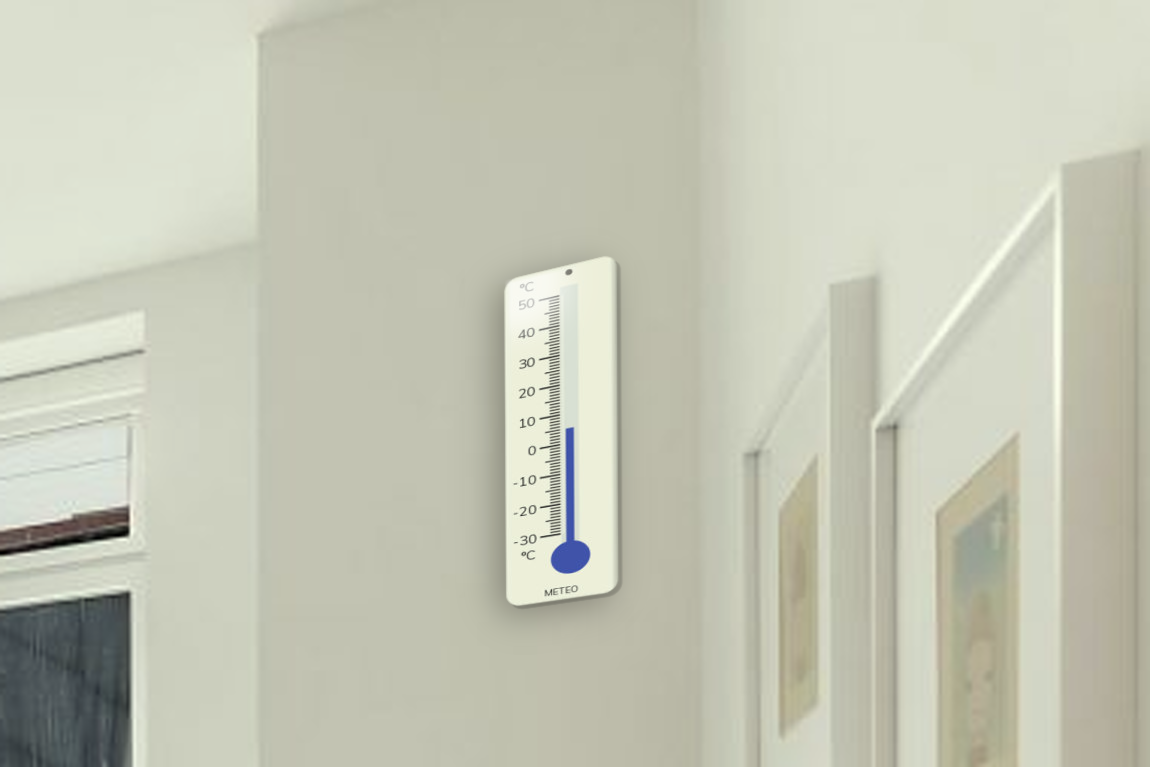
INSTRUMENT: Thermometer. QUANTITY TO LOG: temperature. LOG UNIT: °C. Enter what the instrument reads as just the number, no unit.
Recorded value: 5
